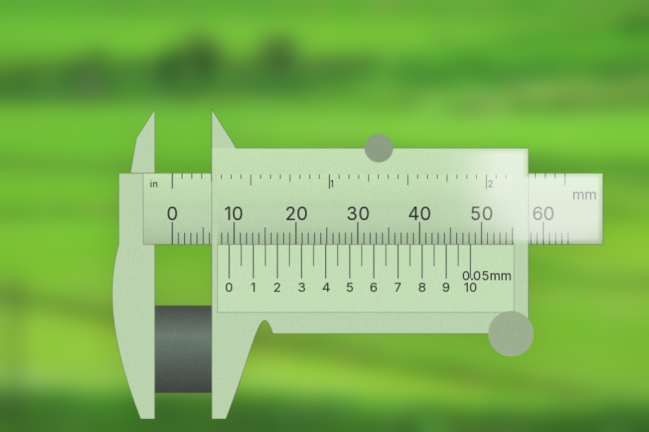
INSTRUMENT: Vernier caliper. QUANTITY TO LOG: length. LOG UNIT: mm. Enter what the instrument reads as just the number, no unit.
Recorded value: 9.2
